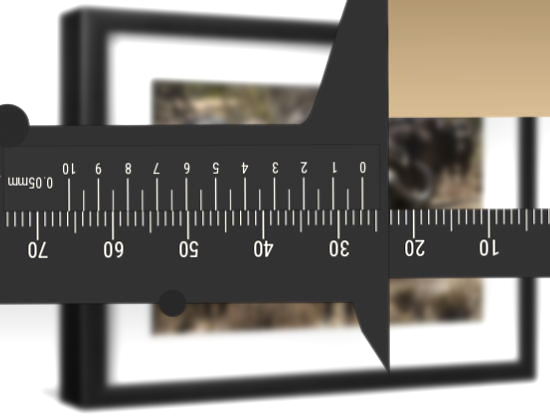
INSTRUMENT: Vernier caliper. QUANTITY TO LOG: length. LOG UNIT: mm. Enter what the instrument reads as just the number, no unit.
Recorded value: 26.8
